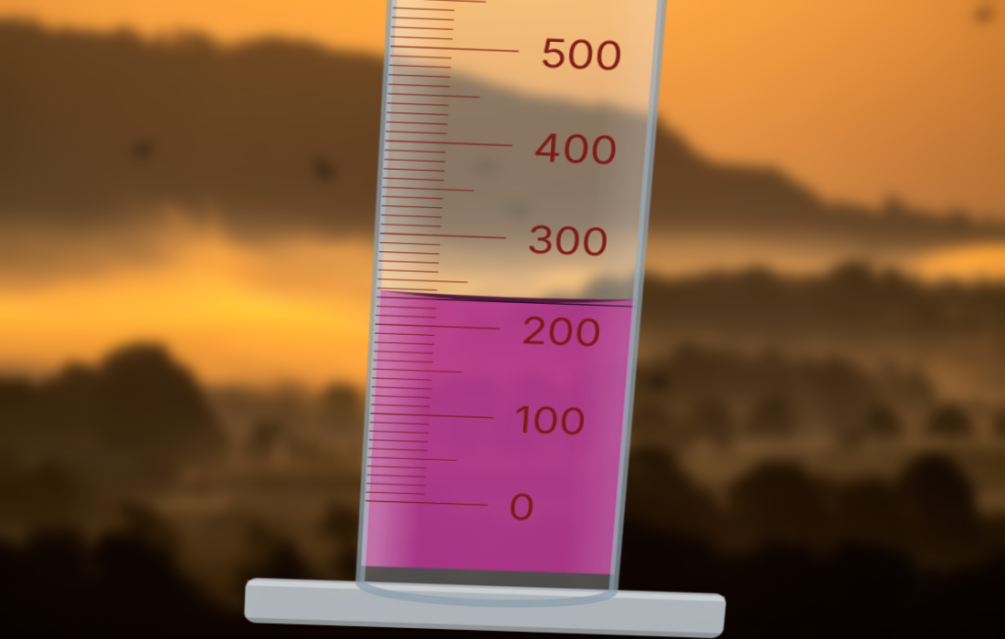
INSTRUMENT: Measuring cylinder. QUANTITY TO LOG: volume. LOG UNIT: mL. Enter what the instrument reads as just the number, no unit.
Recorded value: 230
